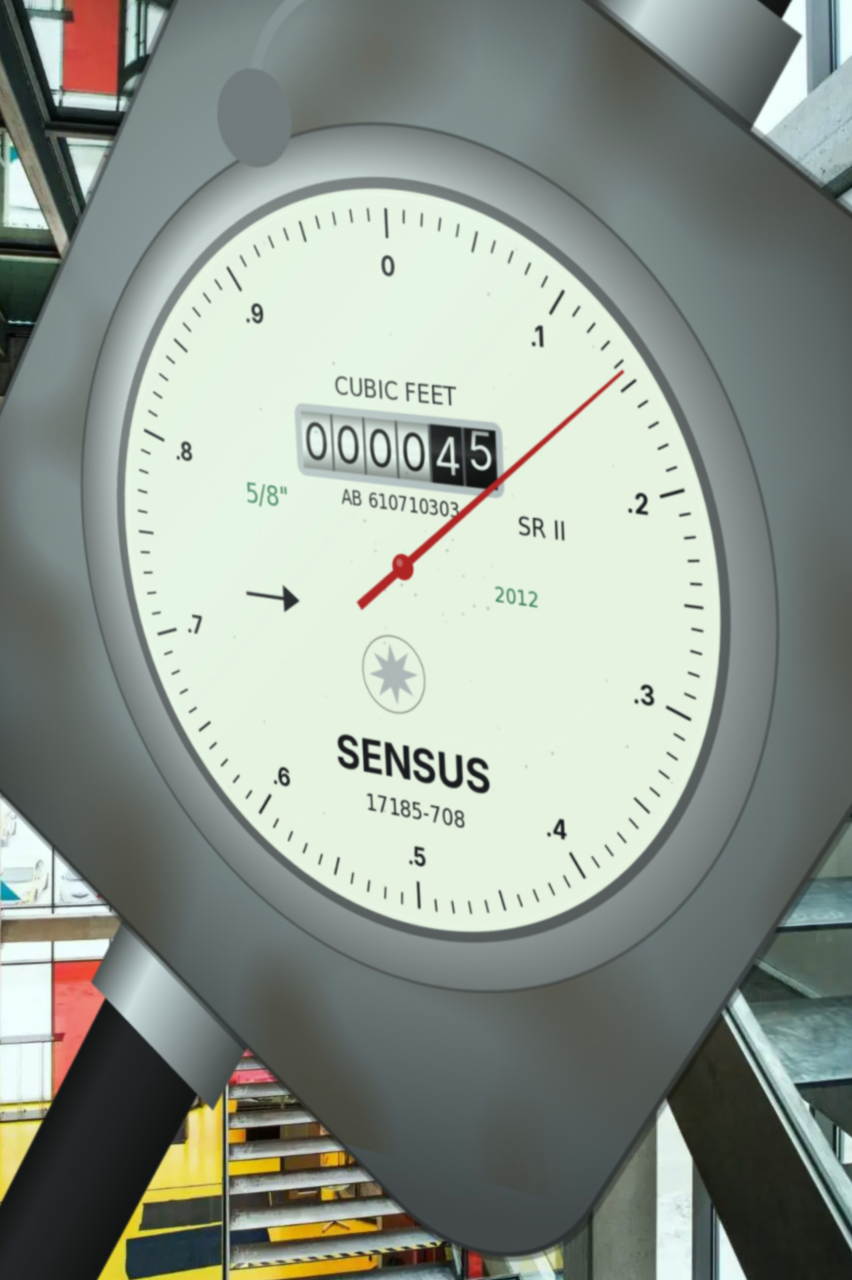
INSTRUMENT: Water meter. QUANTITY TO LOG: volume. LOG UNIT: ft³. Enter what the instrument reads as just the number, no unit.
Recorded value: 45.14
